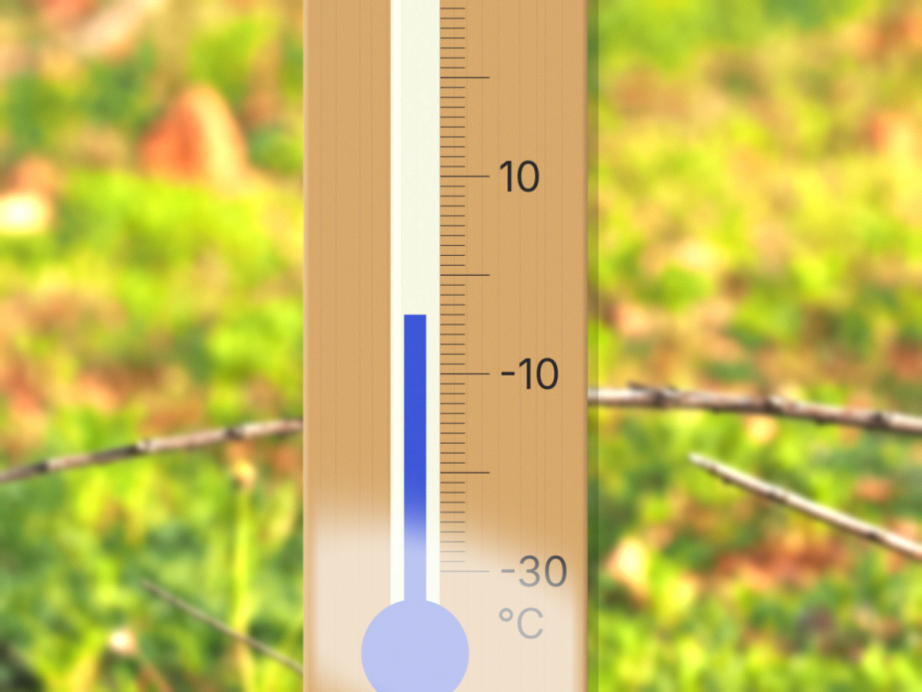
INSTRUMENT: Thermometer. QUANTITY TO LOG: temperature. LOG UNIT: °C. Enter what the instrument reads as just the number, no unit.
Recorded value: -4
